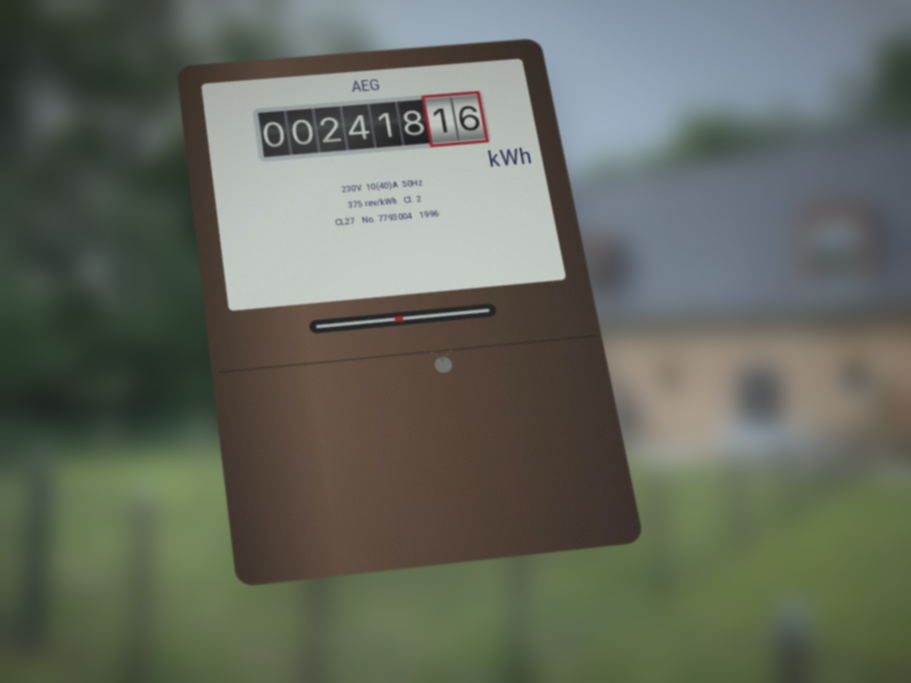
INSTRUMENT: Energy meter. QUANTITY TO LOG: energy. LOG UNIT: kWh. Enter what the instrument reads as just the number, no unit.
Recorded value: 2418.16
